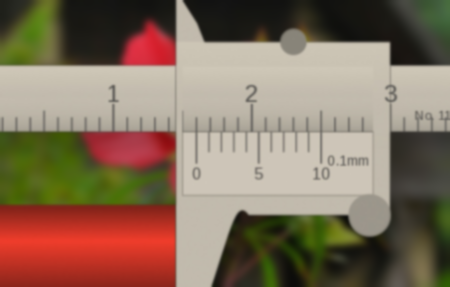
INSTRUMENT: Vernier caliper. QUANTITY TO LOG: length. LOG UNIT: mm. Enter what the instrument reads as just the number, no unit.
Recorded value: 16.0
